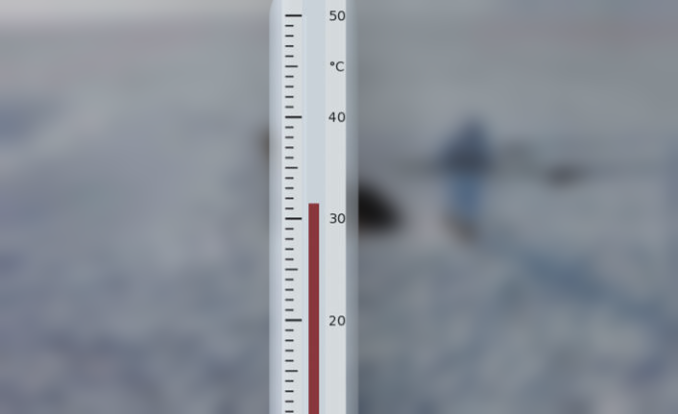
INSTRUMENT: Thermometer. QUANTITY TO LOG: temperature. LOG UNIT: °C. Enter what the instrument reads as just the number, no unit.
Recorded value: 31.5
